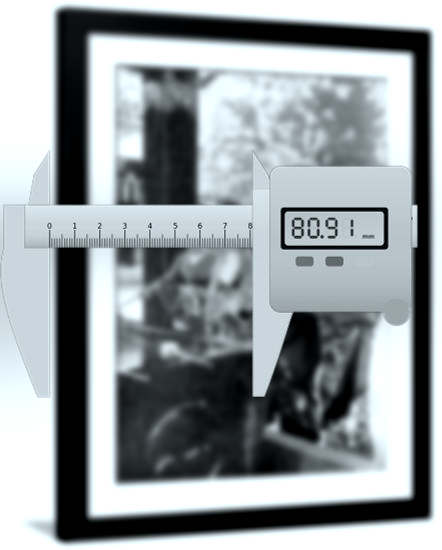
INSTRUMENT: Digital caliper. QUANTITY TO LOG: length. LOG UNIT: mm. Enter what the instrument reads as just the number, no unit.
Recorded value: 80.91
